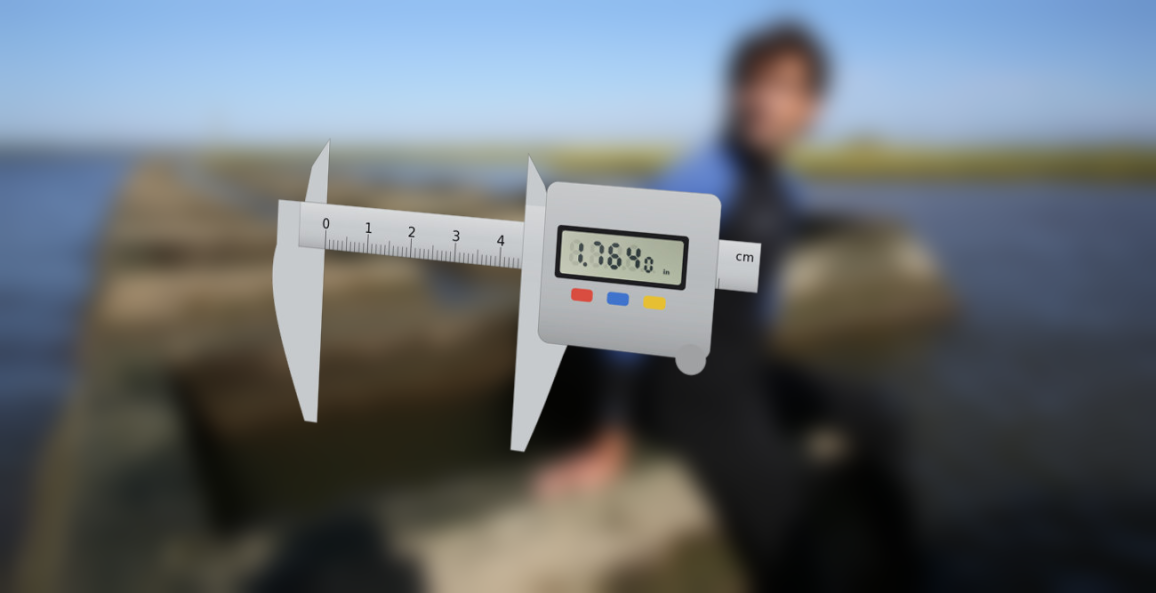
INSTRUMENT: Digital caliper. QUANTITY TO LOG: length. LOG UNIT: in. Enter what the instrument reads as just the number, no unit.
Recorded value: 1.7640
